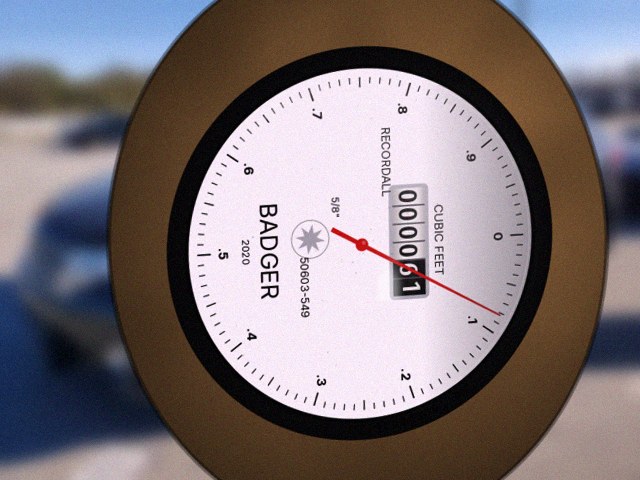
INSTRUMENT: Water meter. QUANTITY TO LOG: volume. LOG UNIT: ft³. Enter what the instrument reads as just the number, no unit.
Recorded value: 61.08
